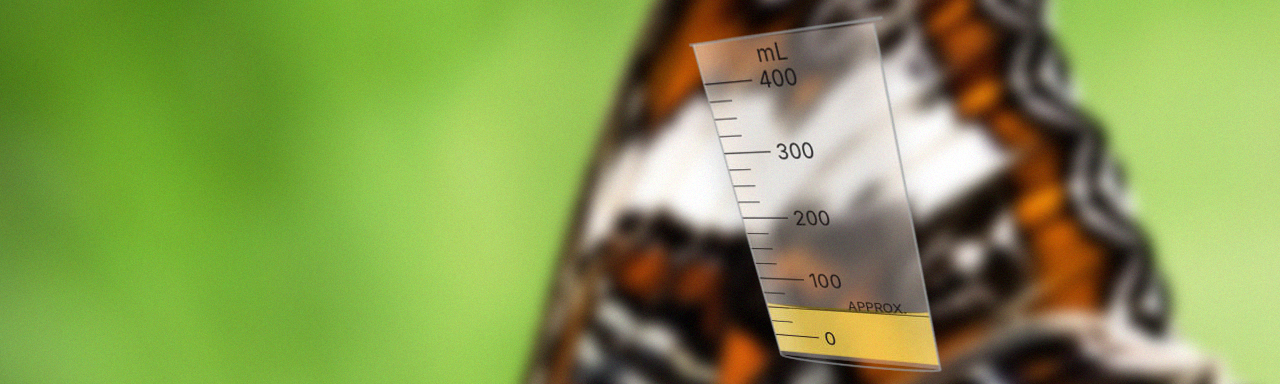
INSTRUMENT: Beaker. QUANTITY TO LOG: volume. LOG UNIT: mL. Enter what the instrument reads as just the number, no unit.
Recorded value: 50
